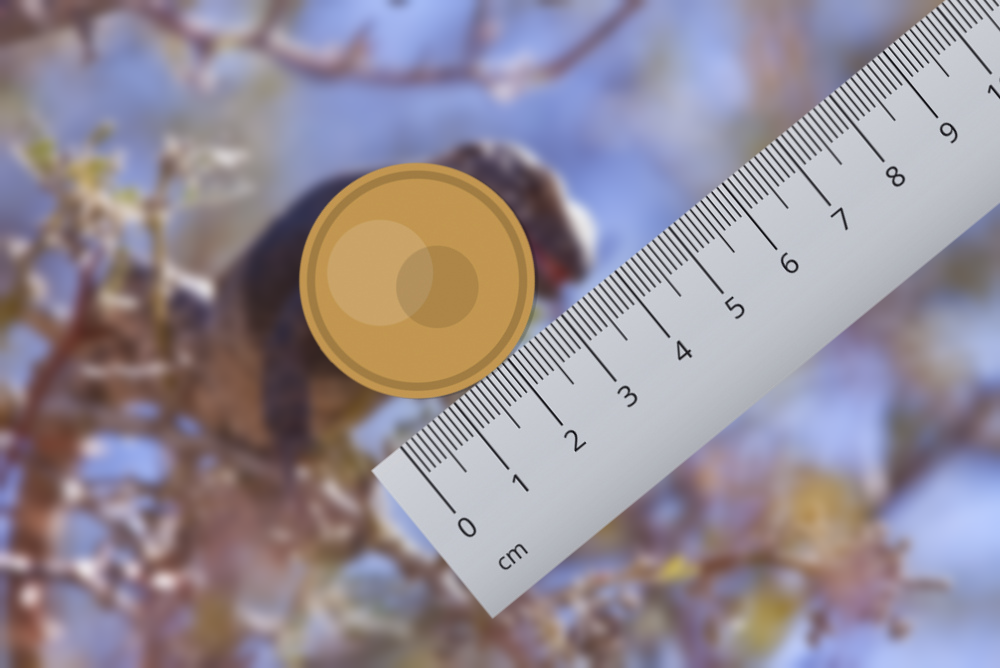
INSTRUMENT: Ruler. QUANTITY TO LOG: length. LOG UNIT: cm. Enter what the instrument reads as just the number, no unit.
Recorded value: 3.4
